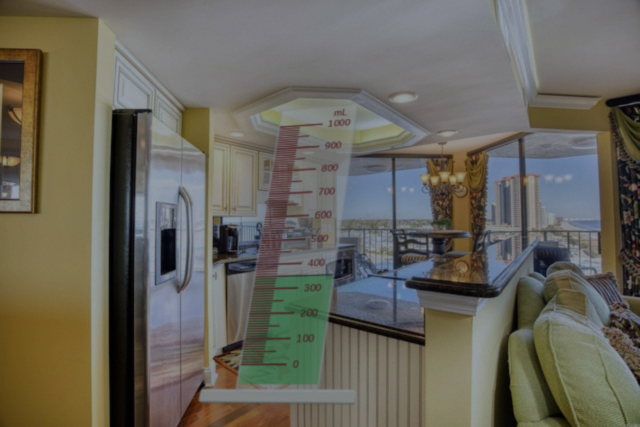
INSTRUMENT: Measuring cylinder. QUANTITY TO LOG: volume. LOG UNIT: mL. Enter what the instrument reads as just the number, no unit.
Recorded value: 350
